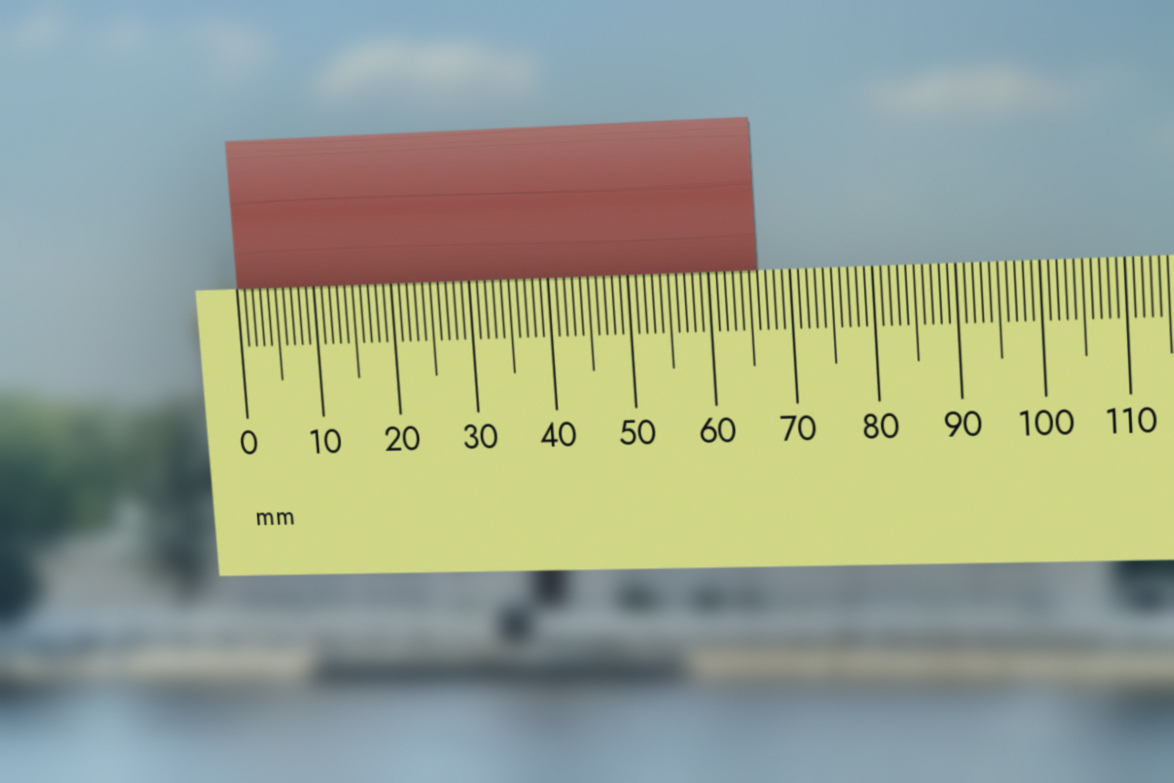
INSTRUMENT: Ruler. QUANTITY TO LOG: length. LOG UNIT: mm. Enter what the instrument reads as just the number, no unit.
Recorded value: 66
